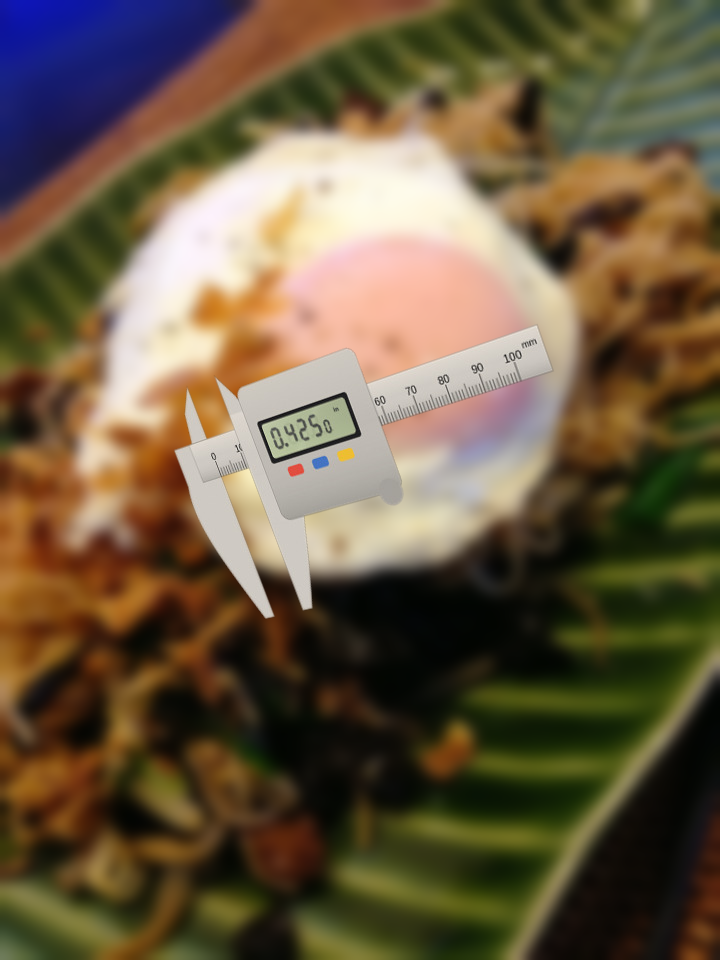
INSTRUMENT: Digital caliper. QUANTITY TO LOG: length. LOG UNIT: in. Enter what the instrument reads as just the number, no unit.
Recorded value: 0.4250
